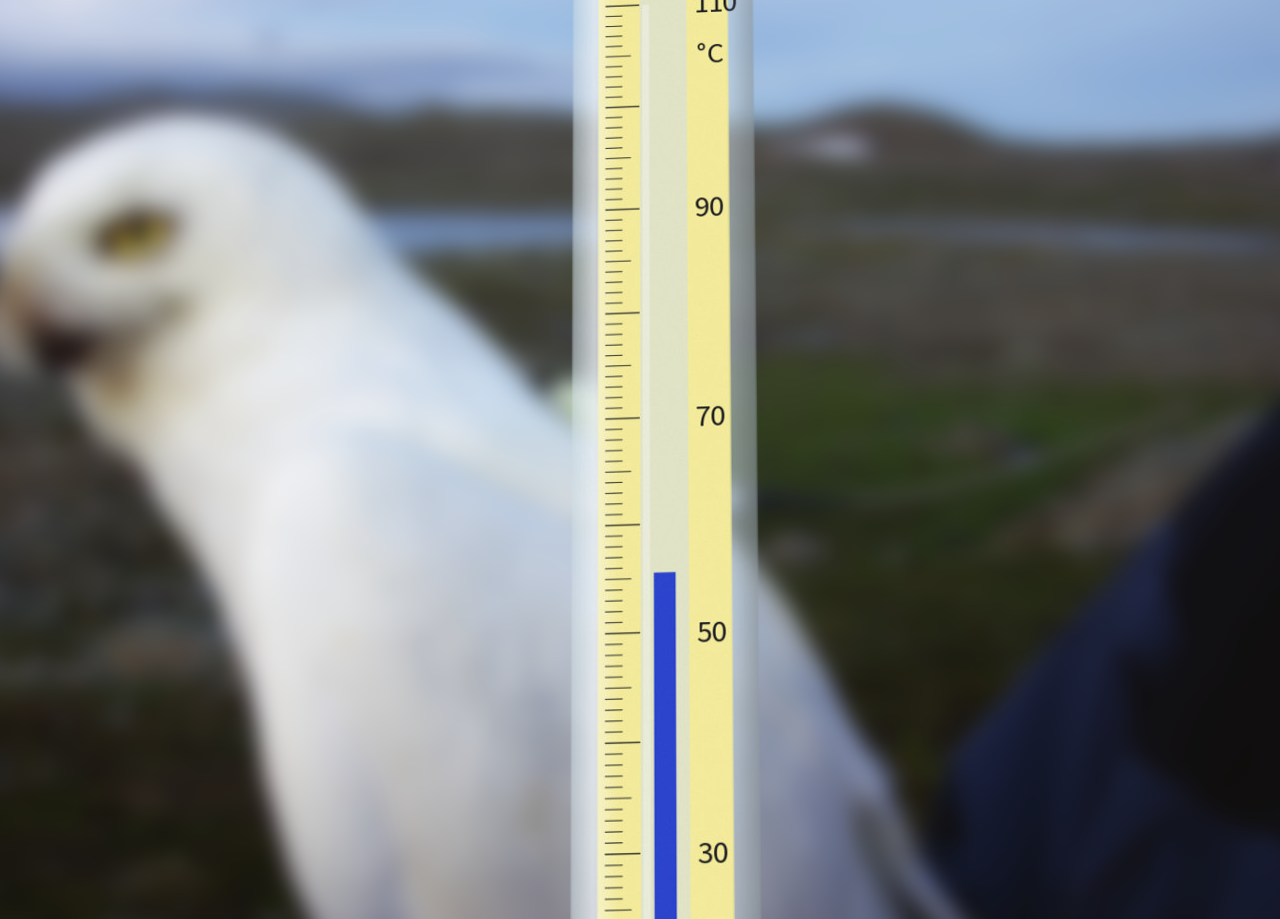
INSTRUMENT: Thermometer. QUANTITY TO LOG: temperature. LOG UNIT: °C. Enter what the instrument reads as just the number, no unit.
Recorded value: 55.5
